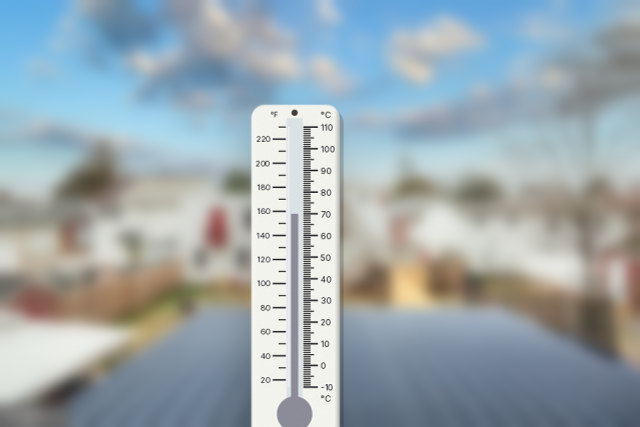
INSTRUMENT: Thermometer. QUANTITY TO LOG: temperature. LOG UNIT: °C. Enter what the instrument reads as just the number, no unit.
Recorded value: 70
